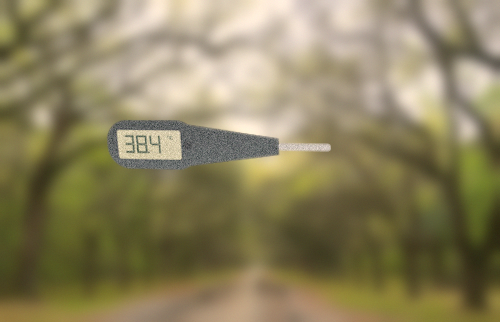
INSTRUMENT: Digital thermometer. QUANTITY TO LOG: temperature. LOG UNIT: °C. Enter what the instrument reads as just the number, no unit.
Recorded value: 38.4
